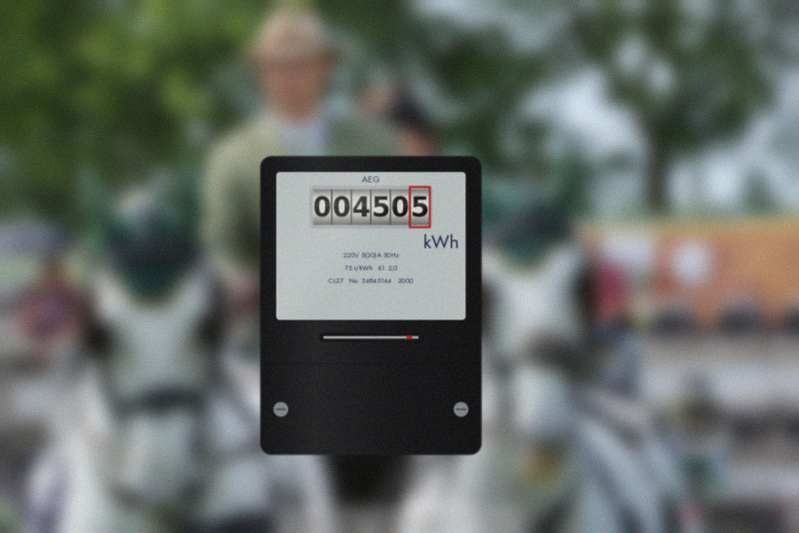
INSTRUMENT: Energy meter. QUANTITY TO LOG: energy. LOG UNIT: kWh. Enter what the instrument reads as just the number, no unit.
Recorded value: 450.5
